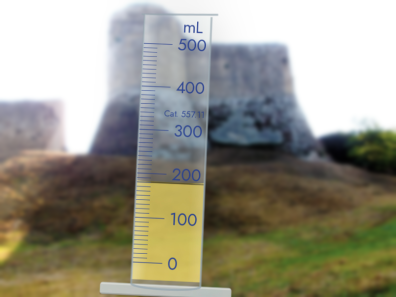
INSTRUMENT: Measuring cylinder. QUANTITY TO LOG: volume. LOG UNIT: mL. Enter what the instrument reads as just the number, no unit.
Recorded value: 180
